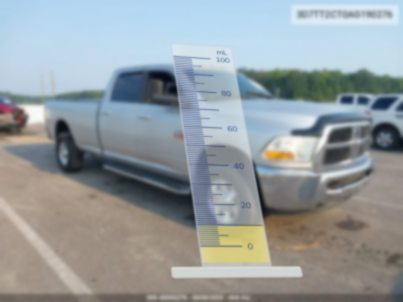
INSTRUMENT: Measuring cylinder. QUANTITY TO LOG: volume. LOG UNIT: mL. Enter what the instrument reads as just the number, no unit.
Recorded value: 10
